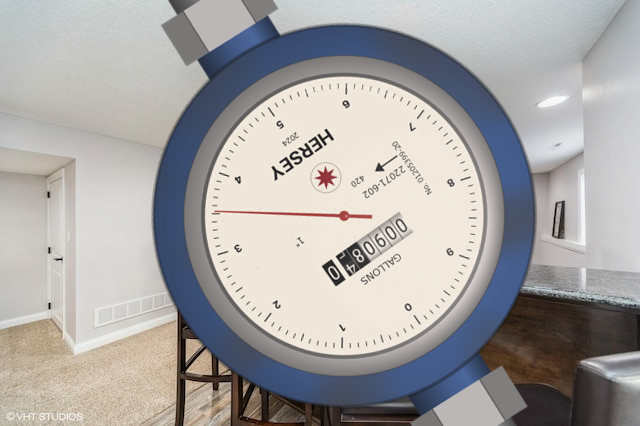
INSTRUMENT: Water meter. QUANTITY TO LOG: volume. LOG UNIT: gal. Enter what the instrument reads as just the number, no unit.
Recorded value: 90843.5
